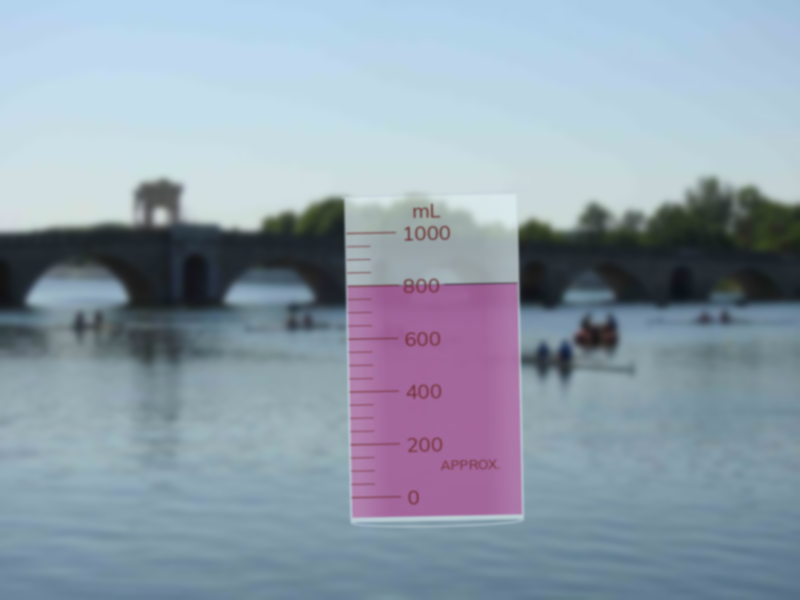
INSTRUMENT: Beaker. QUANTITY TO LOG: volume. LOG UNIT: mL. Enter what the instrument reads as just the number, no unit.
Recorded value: 800
